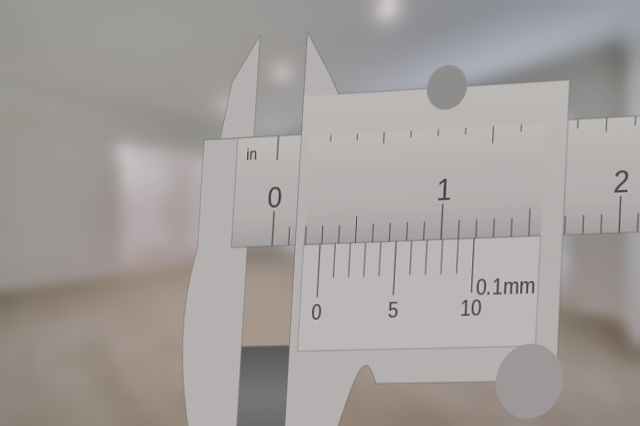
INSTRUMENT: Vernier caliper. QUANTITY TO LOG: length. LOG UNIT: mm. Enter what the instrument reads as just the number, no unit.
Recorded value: 2.9
